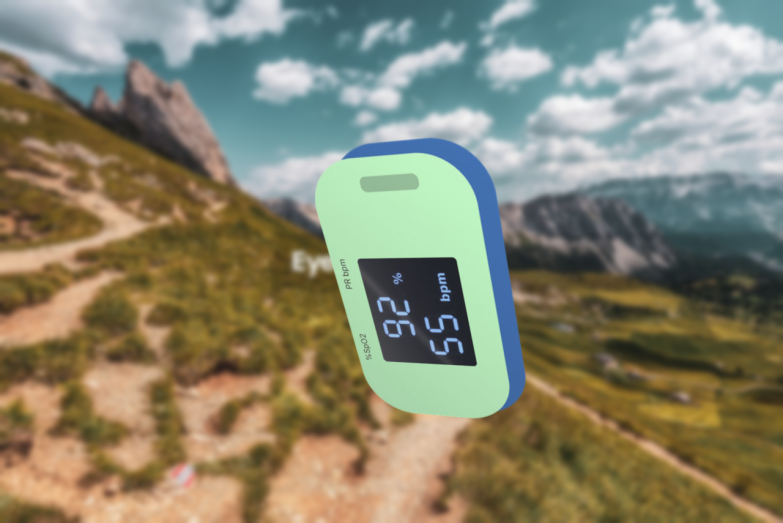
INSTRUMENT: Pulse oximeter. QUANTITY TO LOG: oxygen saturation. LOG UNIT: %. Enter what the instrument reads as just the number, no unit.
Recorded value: 92
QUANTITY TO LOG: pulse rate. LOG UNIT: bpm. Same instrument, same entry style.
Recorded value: 55
